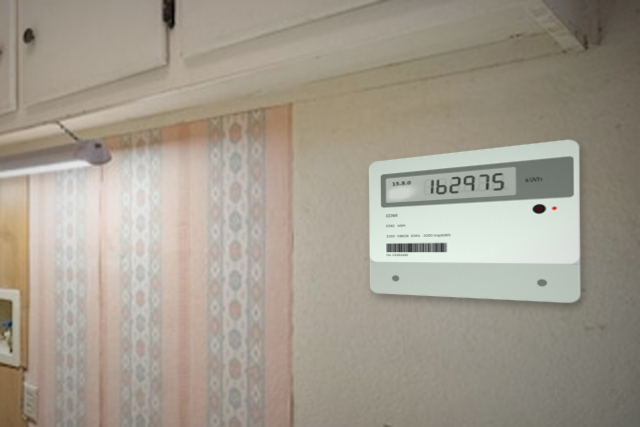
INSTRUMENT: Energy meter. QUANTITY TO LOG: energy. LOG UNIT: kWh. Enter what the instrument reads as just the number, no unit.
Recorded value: 162975
